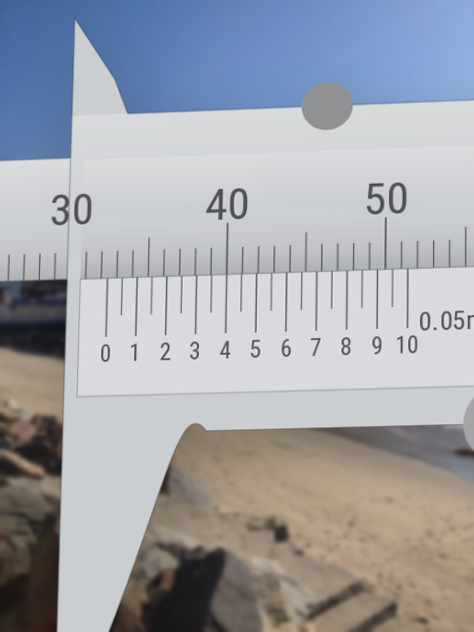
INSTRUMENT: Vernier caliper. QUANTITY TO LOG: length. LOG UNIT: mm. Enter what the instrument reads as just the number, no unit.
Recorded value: 32.4
